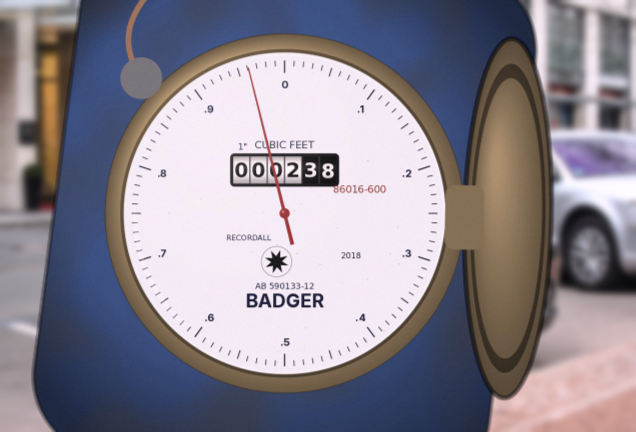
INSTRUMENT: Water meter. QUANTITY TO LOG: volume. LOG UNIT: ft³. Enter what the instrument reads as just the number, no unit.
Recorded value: 237.96
